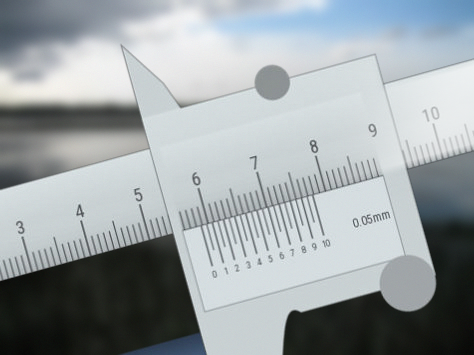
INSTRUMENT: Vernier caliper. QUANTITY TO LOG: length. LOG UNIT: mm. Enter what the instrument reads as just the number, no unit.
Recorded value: 58.8
